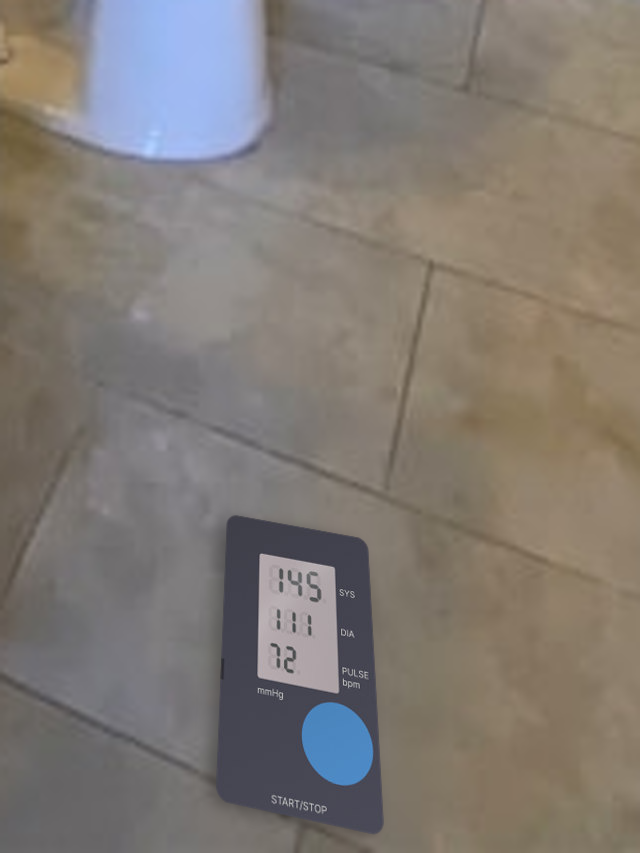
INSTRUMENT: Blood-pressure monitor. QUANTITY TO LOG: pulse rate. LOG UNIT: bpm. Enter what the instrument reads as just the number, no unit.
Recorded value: 72
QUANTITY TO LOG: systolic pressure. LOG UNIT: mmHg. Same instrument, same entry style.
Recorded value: 145
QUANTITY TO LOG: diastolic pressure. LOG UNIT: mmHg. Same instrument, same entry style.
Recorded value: 111
